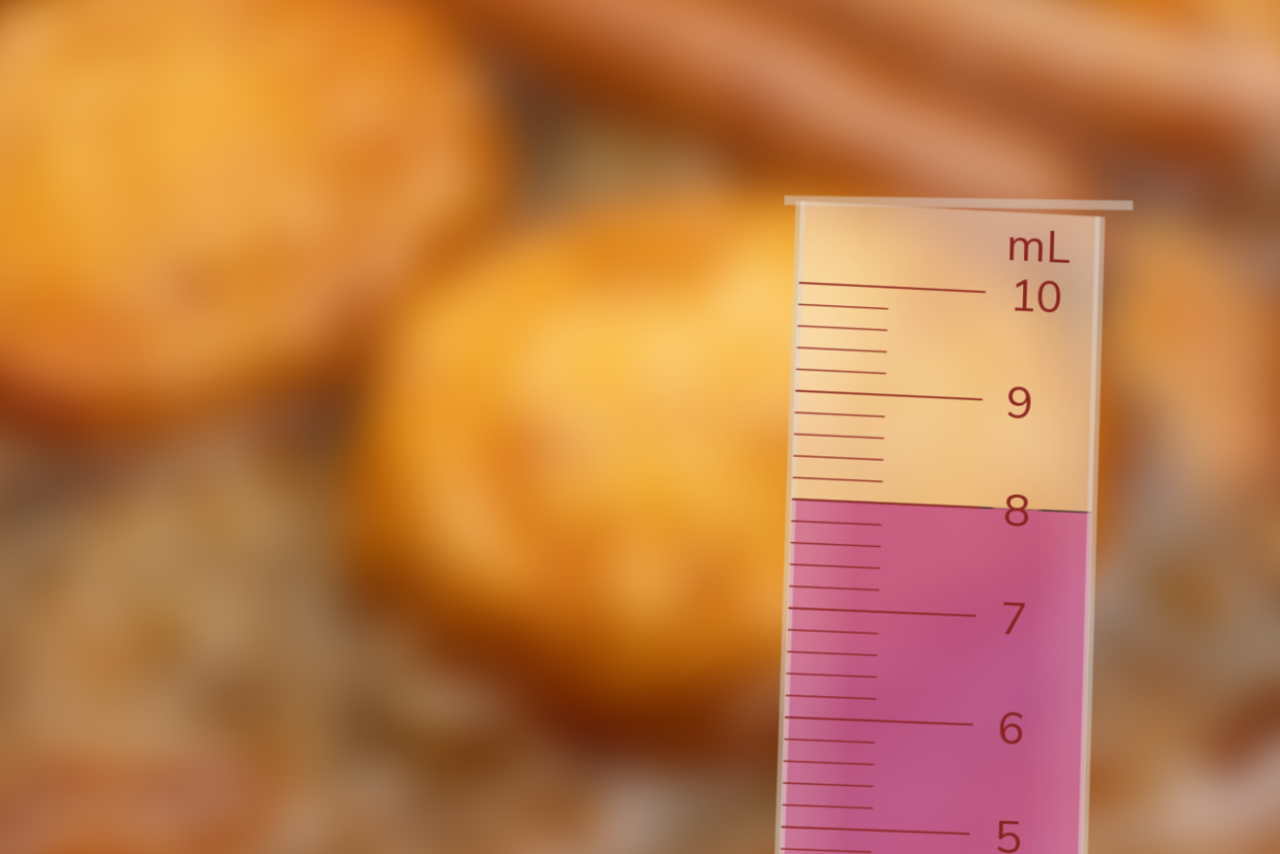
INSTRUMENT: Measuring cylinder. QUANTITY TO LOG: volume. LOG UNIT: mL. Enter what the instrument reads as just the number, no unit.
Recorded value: 8
